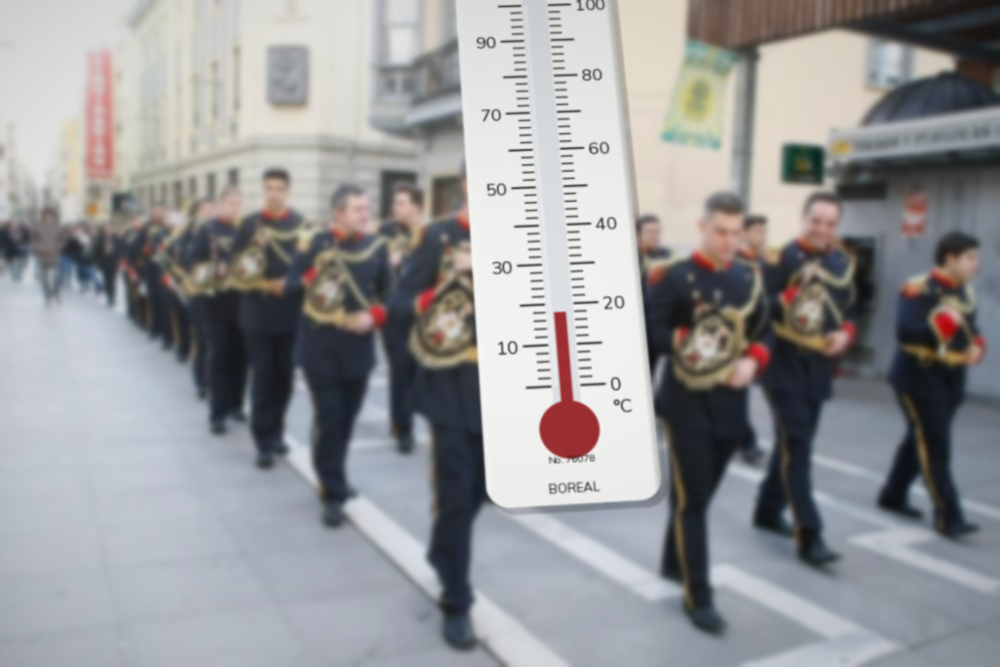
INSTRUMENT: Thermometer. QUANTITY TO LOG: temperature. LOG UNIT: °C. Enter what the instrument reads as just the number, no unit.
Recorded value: 18
